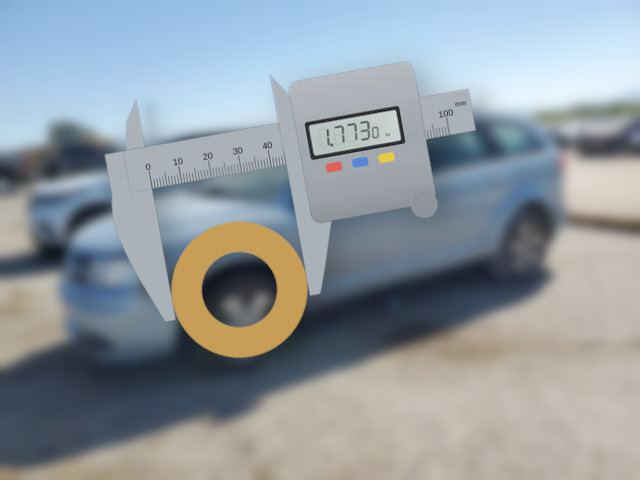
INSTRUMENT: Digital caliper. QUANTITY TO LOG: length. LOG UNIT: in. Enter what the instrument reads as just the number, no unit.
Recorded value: 1.7730
